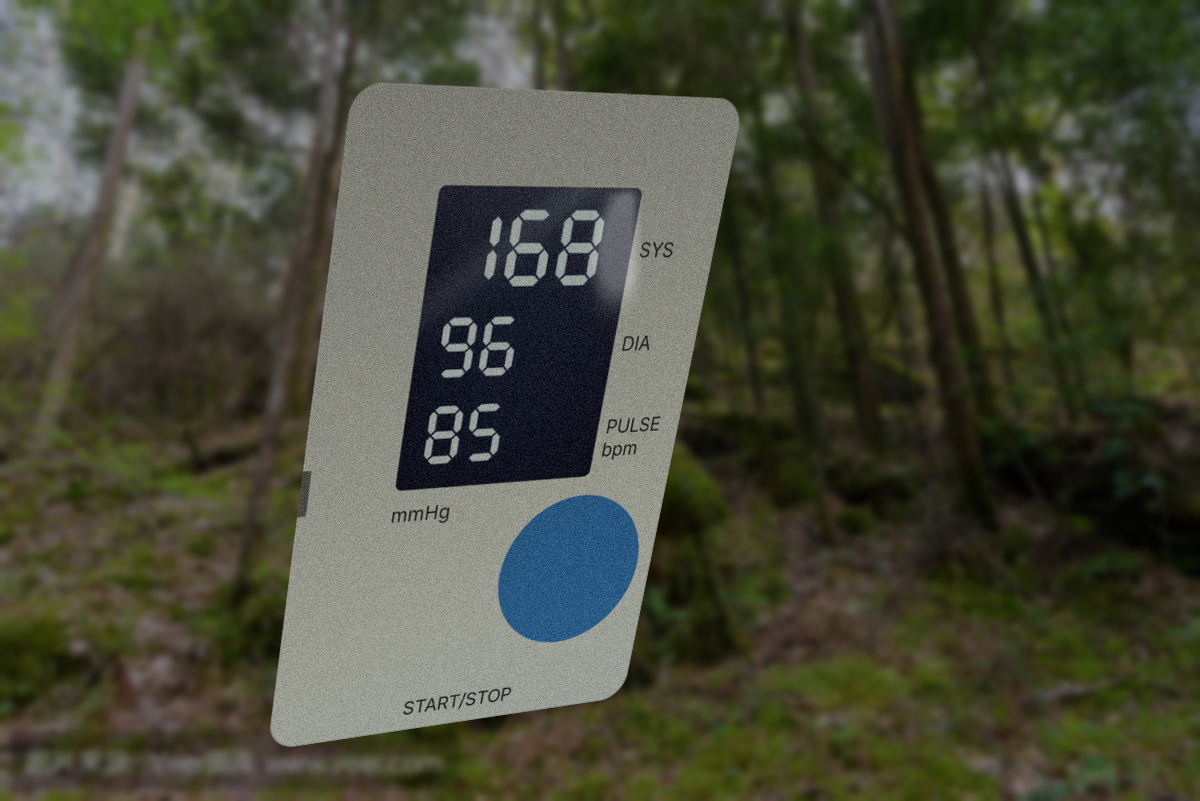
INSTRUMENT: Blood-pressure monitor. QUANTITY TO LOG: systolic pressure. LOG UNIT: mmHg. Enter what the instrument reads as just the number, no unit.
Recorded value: 168
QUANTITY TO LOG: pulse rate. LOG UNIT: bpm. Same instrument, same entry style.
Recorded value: 85
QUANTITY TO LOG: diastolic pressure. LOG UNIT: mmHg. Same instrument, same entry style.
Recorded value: 96
